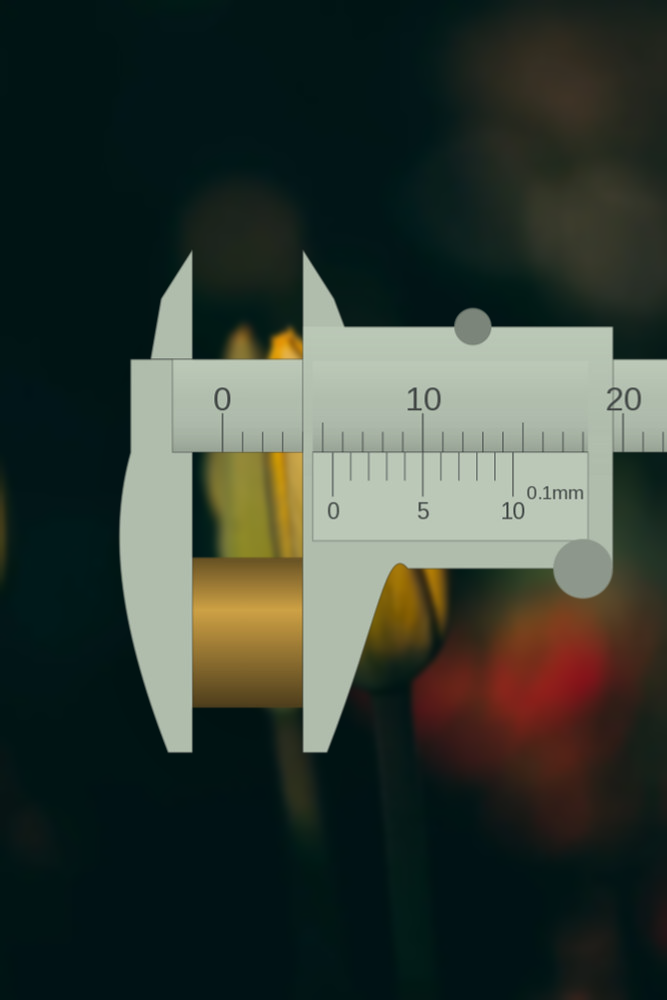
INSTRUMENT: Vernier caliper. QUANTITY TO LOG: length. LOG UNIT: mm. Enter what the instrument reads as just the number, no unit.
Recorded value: 5.5
